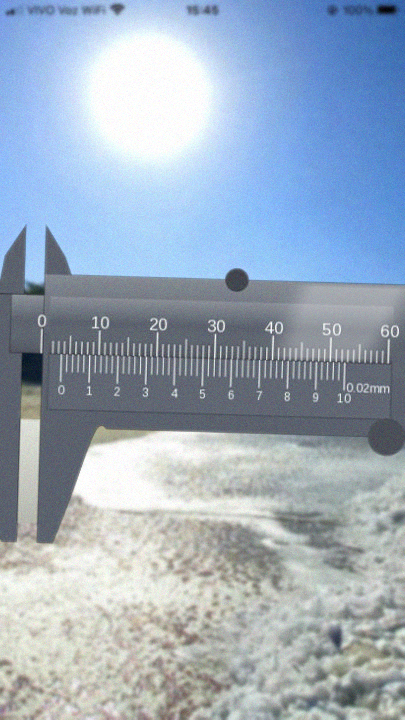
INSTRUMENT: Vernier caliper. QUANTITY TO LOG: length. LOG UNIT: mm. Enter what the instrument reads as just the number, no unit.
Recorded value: 3.5
